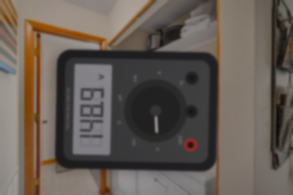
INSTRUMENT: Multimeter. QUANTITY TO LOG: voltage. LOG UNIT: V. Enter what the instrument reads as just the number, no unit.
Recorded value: 148.9
